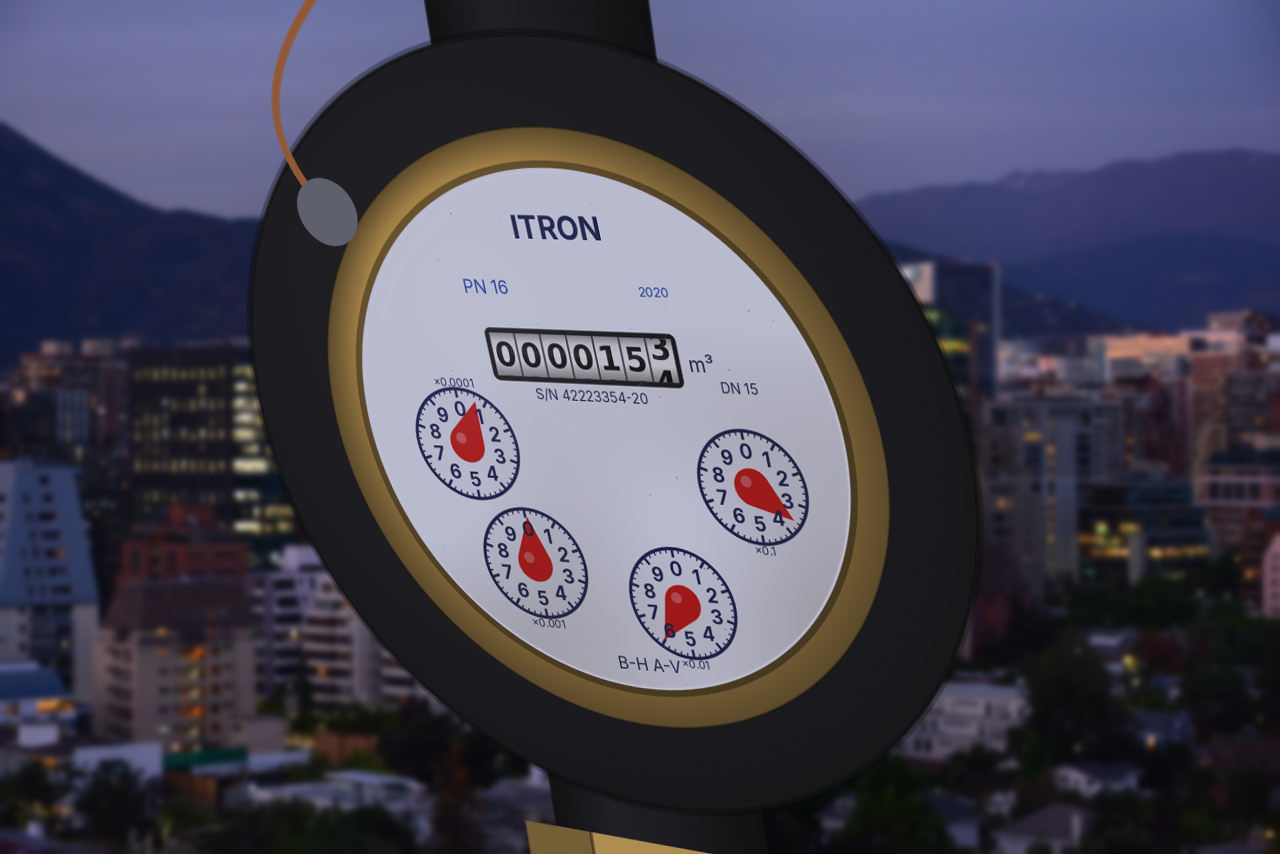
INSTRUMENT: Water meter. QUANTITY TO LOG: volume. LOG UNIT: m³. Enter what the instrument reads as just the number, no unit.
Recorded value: 153.3600
